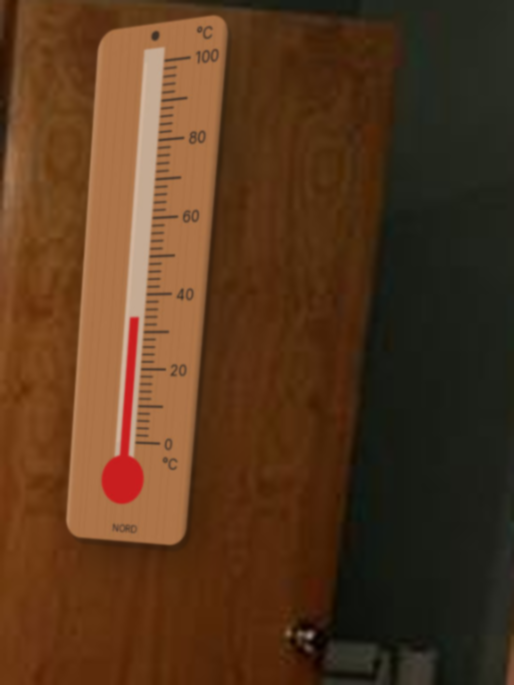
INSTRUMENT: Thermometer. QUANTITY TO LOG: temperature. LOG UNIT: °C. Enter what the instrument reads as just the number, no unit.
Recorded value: 34
